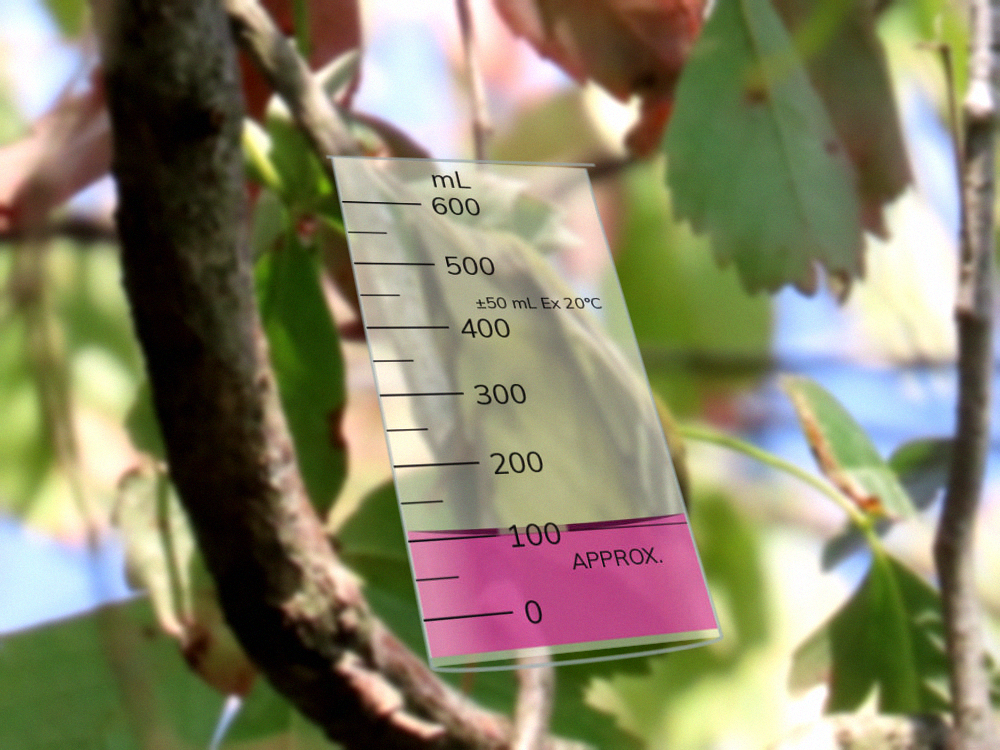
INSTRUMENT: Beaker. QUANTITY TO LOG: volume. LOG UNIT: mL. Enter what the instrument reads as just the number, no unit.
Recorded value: 100
